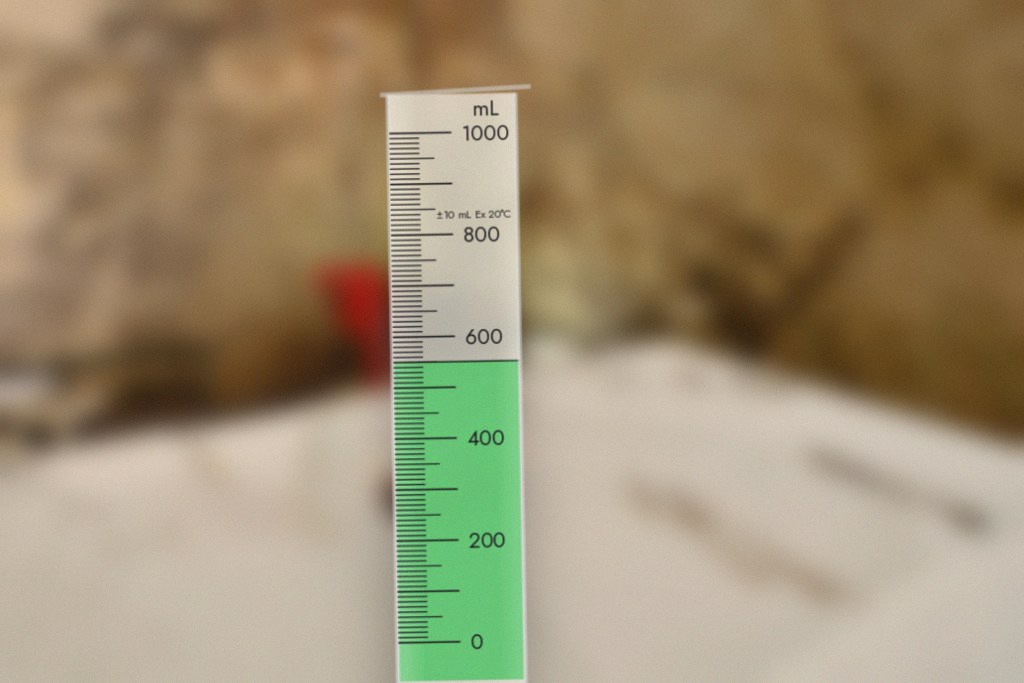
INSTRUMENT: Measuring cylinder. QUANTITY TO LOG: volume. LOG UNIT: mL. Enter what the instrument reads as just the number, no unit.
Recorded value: 550
